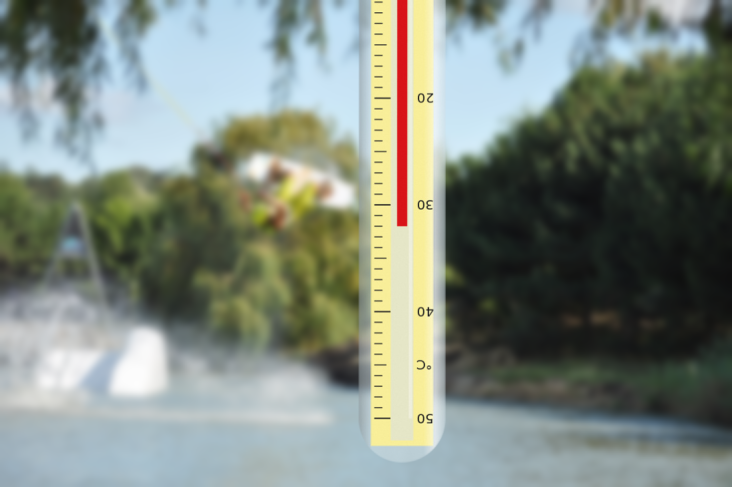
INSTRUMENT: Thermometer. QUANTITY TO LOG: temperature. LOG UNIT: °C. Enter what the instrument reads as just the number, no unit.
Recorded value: 32
